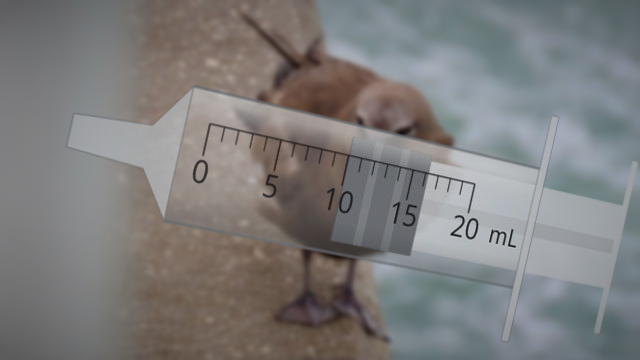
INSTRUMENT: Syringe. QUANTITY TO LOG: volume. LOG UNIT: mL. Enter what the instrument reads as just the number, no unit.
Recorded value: 10
